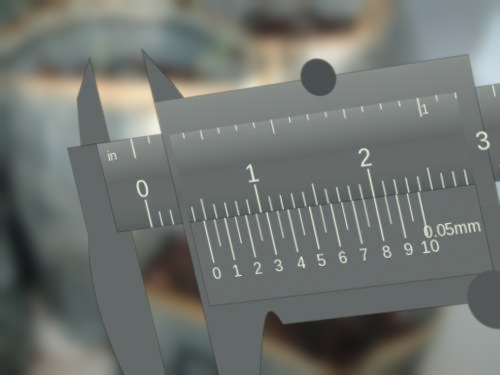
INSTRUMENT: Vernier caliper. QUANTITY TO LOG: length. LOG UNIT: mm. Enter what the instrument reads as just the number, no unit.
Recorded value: 4.8
